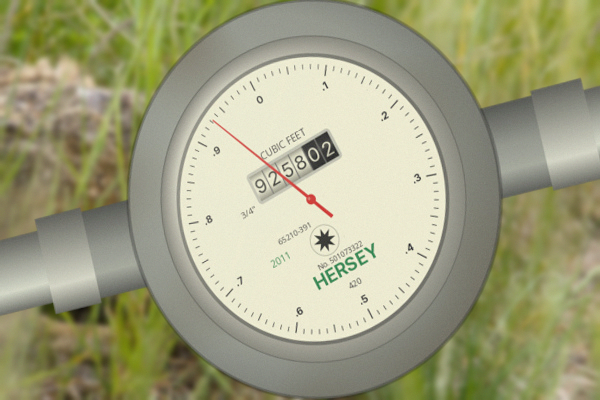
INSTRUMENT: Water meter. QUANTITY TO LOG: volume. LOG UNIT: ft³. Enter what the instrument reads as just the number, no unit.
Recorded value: 925801.93
